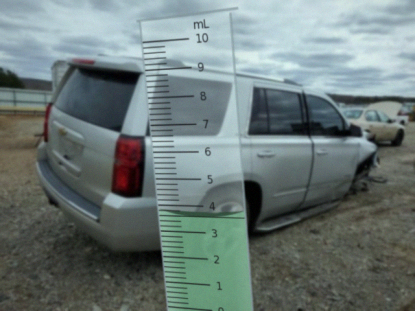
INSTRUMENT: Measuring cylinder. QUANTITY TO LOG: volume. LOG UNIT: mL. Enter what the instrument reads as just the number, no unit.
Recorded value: 3.6
